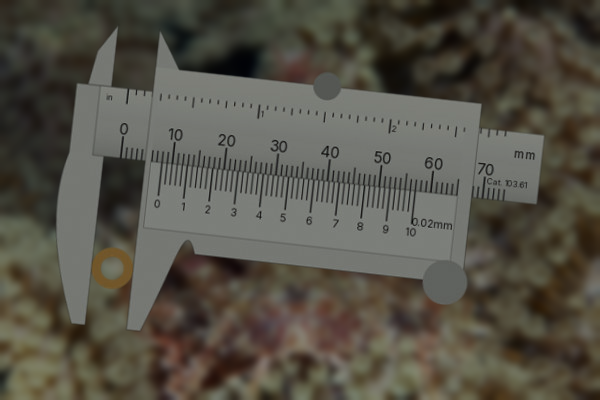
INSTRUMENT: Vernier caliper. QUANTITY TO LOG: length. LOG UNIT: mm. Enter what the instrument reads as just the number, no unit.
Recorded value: 8.0
